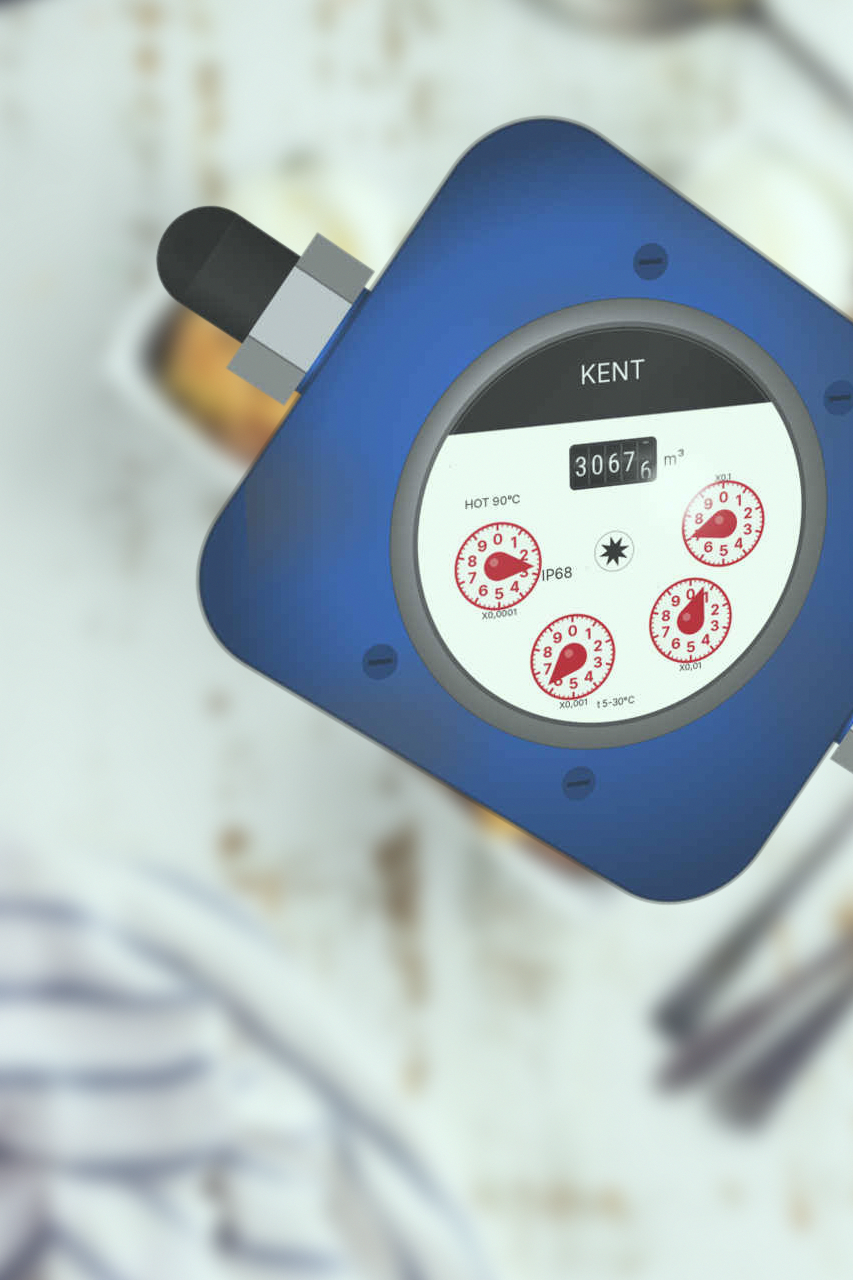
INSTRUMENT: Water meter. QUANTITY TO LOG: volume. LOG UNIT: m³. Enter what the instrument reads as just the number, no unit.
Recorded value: 30675.7062
